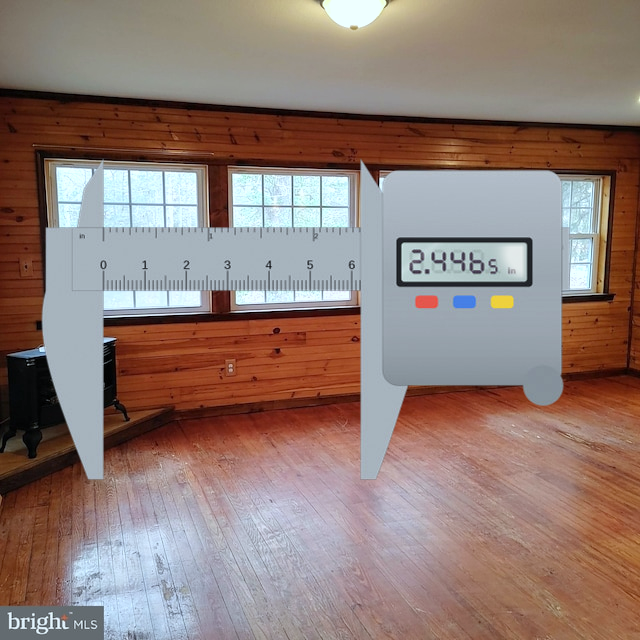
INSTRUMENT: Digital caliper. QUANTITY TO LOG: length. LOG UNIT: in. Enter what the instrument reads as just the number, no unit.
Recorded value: 2.4465
